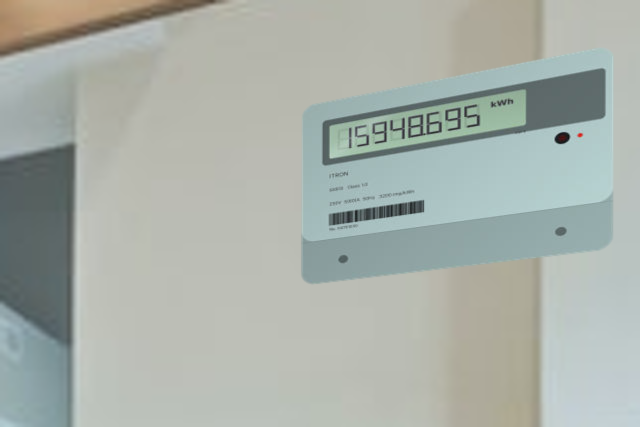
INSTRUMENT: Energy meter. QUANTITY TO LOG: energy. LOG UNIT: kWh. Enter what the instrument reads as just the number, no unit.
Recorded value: 15948.695
